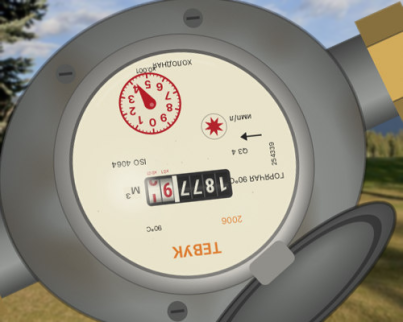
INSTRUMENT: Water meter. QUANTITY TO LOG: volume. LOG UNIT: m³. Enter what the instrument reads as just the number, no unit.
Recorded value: 1877.914
